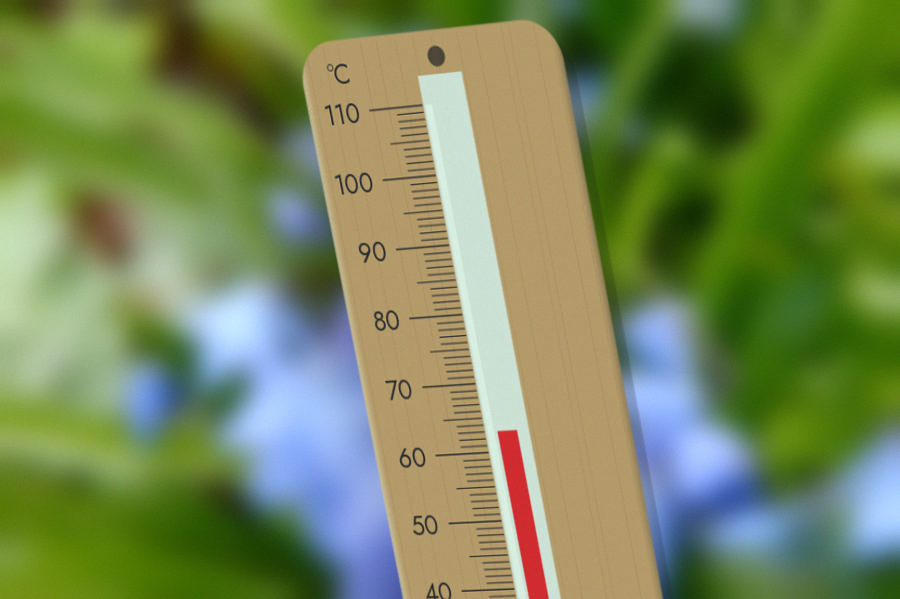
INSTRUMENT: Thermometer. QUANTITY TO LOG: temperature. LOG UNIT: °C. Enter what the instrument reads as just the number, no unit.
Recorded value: 63
